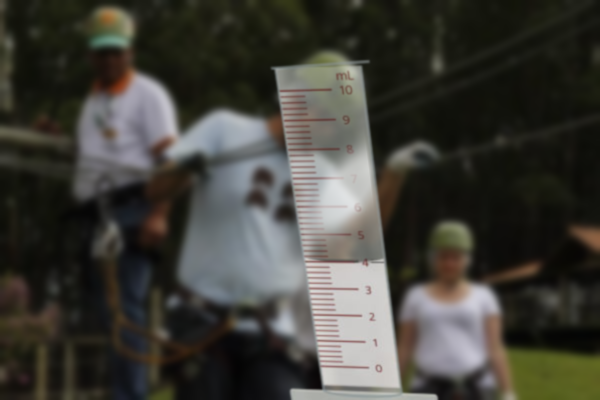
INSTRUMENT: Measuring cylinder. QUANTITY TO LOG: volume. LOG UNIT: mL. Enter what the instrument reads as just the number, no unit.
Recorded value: 4
